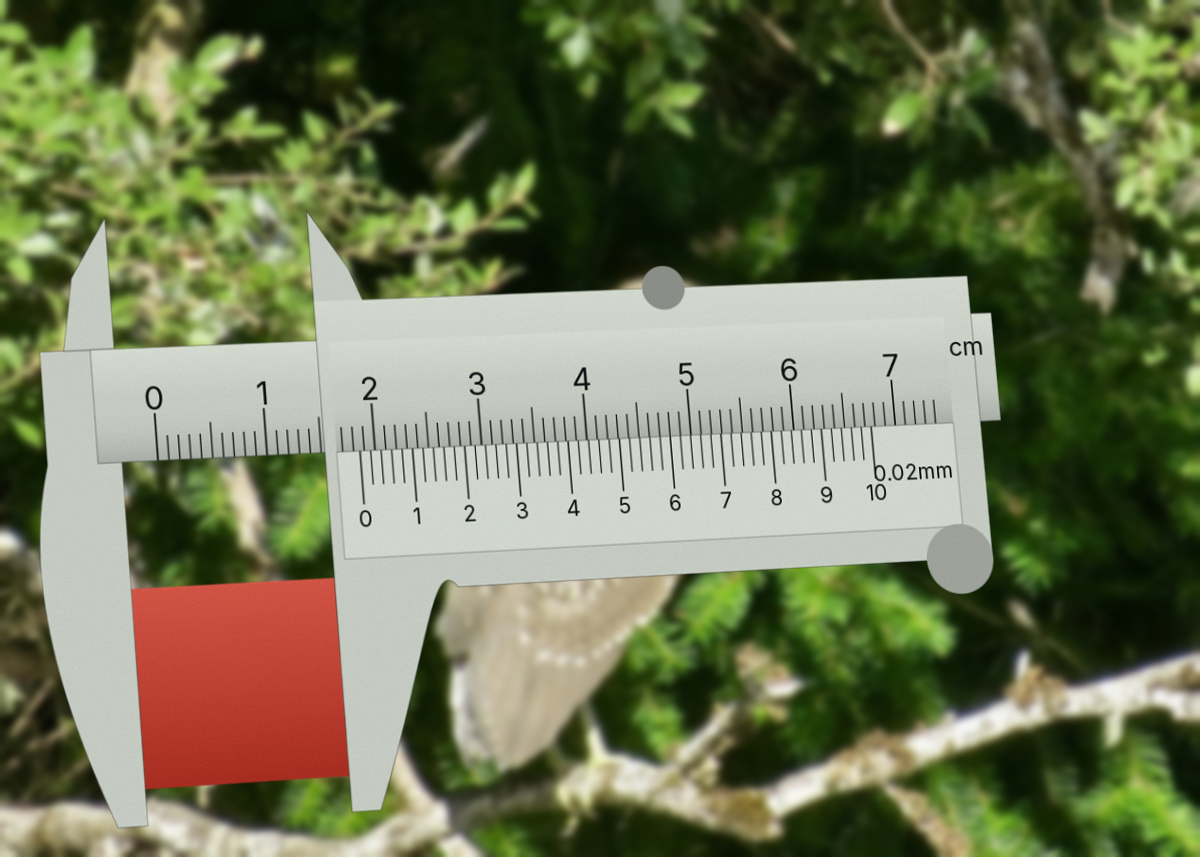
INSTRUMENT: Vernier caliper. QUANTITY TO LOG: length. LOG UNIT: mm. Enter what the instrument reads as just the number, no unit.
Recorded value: 18.6
